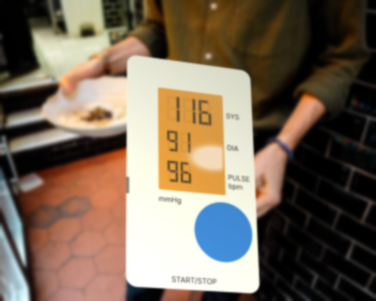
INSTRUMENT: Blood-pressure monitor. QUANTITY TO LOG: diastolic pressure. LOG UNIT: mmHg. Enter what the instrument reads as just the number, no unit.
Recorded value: 91
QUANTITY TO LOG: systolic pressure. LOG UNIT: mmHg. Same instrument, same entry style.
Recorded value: 116
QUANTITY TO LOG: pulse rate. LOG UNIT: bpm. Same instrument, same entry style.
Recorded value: 96
